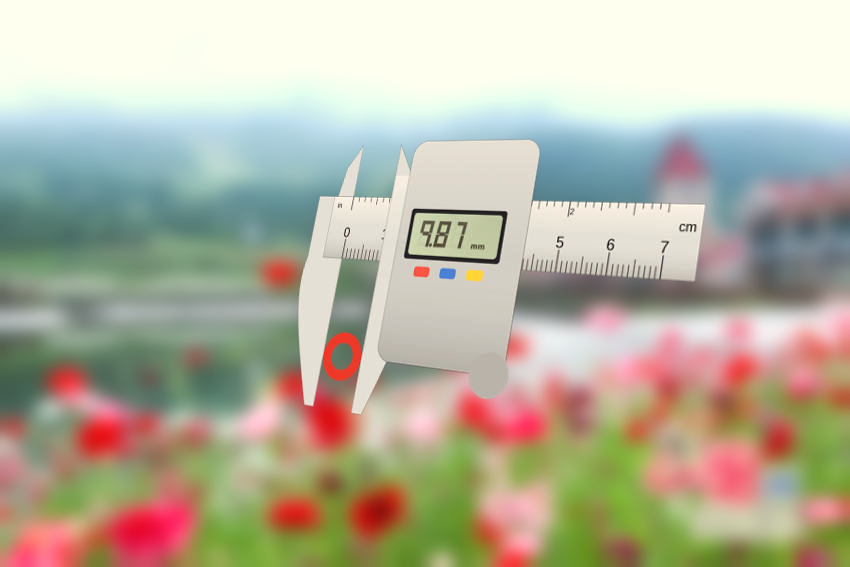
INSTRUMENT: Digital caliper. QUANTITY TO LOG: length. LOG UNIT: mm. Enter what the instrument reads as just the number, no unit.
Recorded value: 9.87
